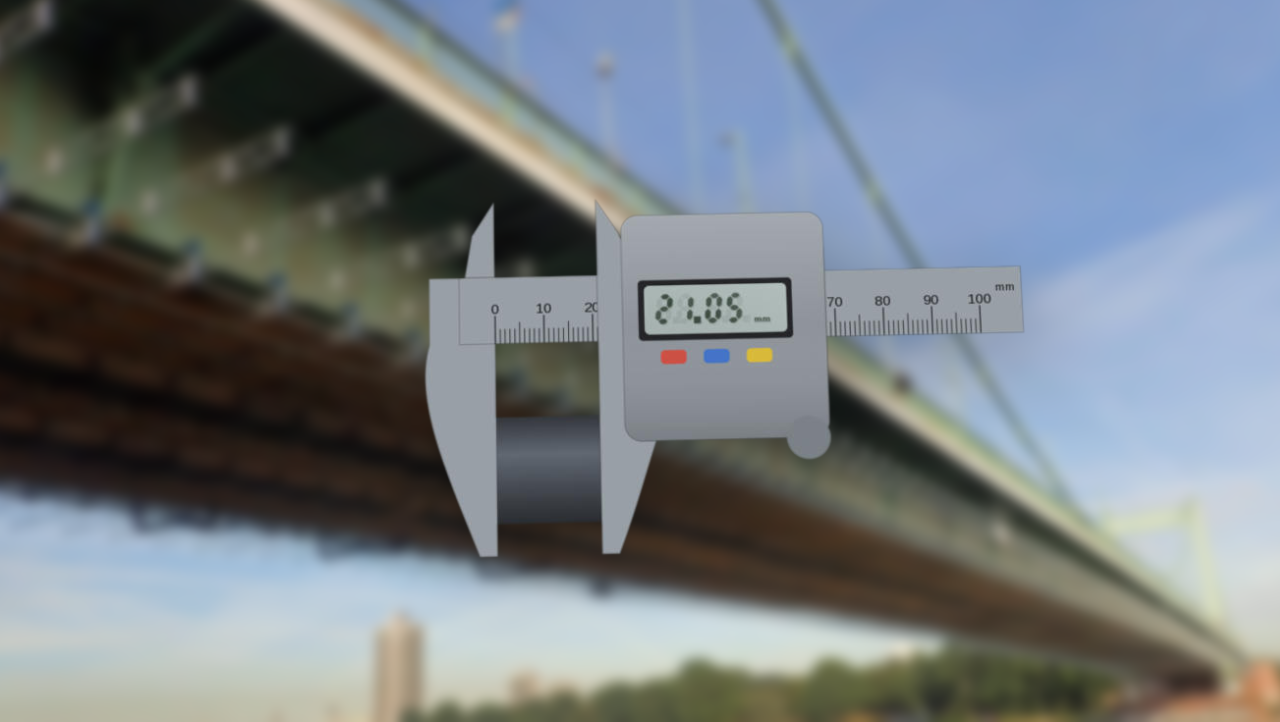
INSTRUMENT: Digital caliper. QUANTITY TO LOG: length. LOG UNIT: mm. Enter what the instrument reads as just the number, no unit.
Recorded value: 21.05
